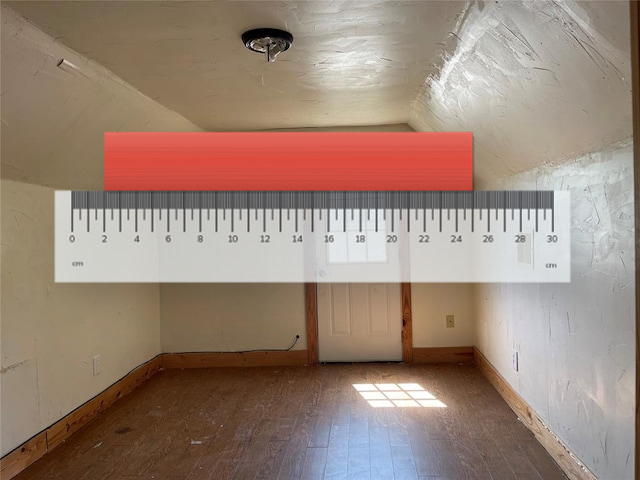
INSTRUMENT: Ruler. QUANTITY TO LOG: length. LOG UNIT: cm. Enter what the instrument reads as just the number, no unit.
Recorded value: 23
